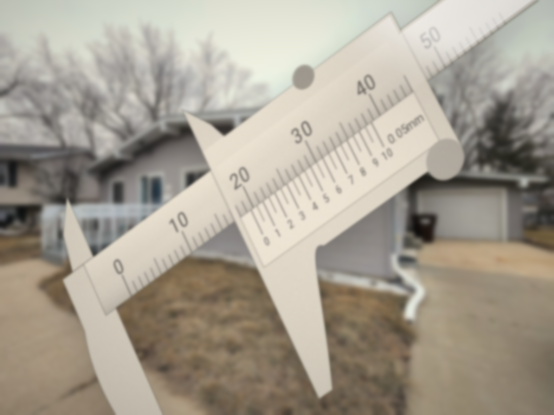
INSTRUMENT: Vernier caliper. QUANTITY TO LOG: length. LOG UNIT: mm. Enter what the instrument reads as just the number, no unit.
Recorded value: 19.6
